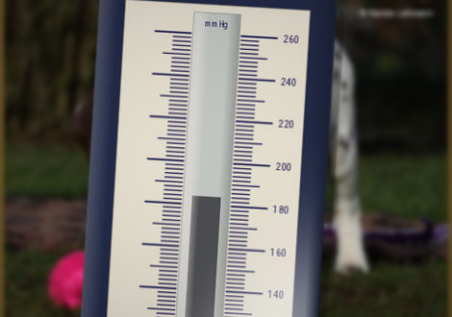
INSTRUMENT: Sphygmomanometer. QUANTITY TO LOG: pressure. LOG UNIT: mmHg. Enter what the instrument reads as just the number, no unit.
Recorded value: 184
